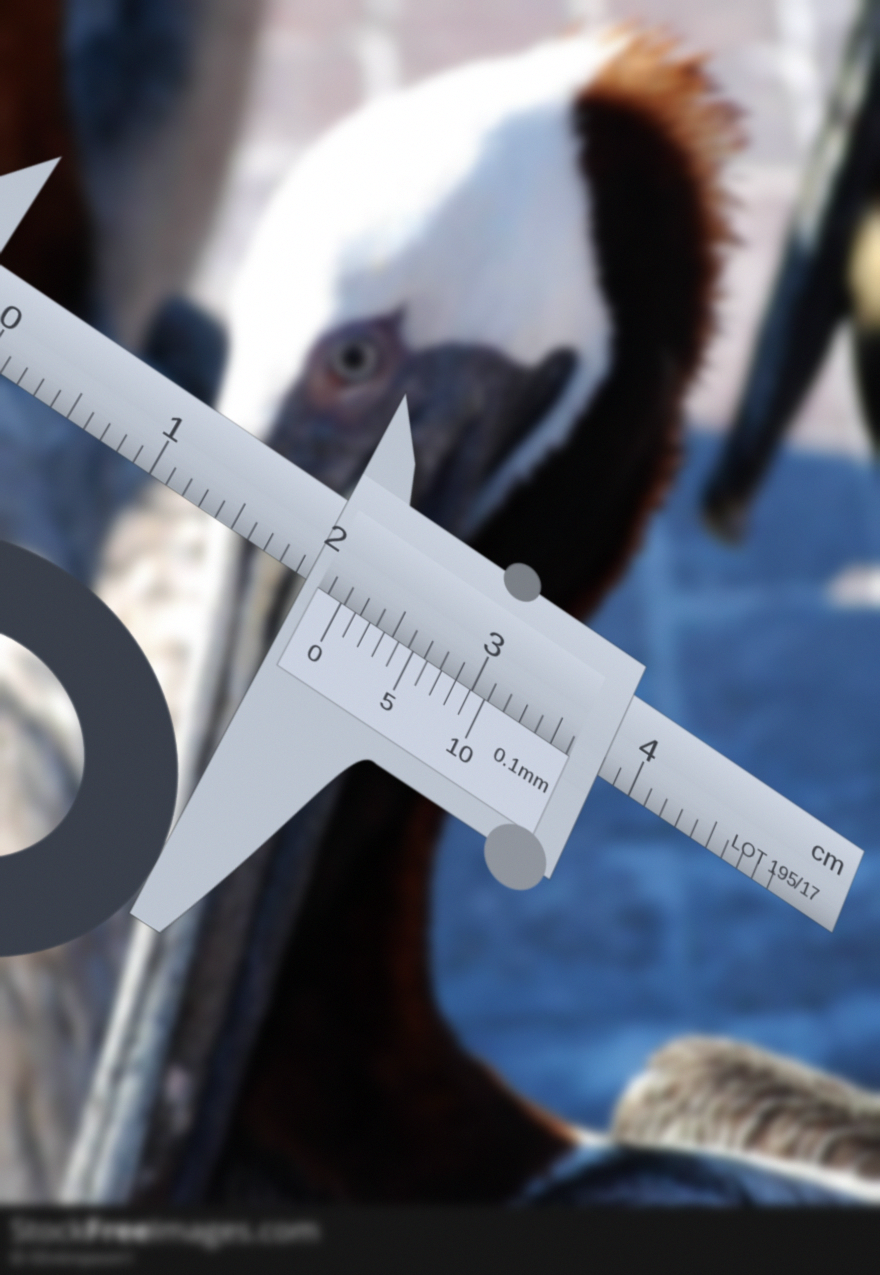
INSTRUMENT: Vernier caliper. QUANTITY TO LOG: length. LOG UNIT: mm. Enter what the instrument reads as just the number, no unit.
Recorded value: 21.8
